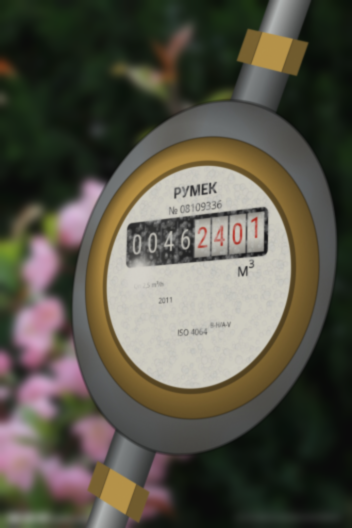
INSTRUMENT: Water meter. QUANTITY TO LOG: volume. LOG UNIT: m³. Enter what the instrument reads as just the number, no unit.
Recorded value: 46.2401
